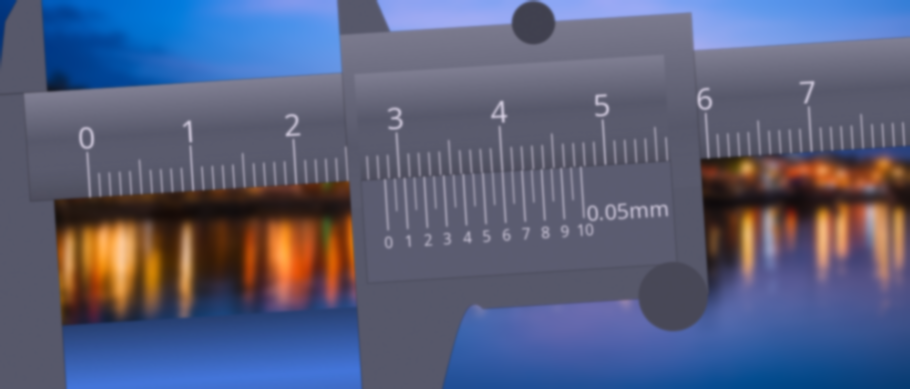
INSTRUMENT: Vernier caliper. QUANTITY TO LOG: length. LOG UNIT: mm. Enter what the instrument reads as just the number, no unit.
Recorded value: 28.6
